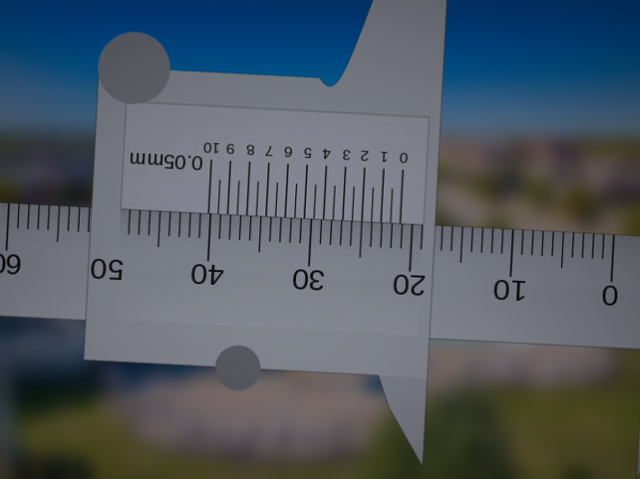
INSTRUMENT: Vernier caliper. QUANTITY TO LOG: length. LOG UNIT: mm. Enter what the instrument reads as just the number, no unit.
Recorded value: 21.2
